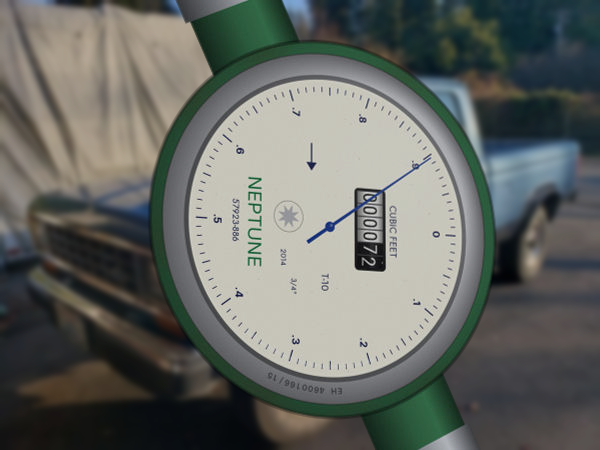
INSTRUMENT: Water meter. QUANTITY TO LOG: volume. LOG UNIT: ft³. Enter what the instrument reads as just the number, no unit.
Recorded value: 71.90
